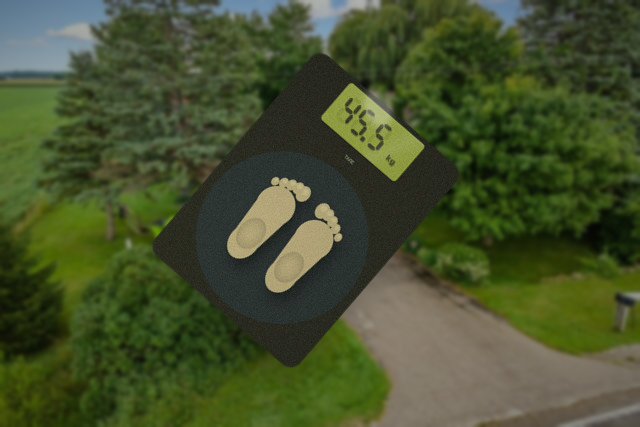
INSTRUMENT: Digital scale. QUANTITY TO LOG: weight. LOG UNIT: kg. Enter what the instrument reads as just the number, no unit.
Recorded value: 45.5
